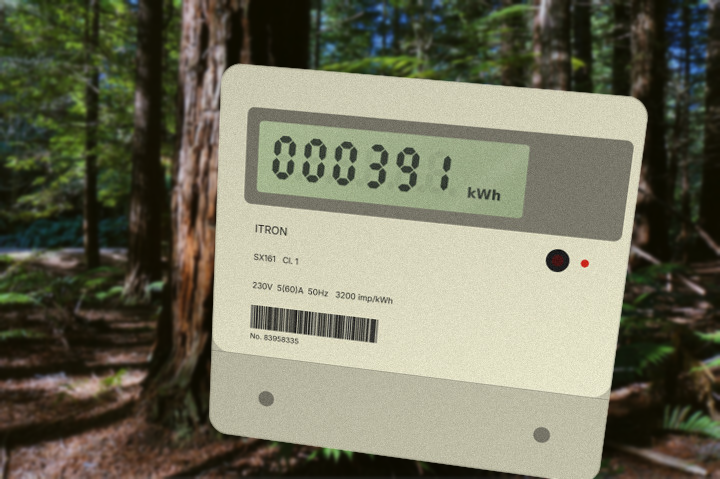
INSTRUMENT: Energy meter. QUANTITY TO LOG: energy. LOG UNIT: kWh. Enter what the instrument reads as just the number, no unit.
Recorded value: 391
